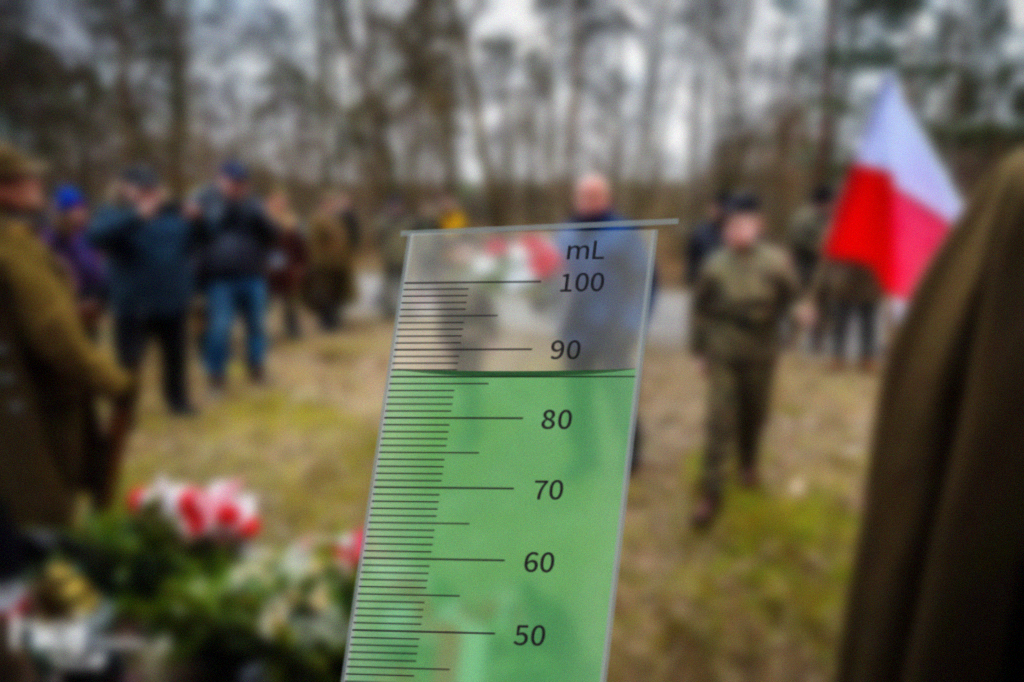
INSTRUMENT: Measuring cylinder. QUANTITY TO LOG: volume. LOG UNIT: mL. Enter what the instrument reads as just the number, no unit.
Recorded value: 86
